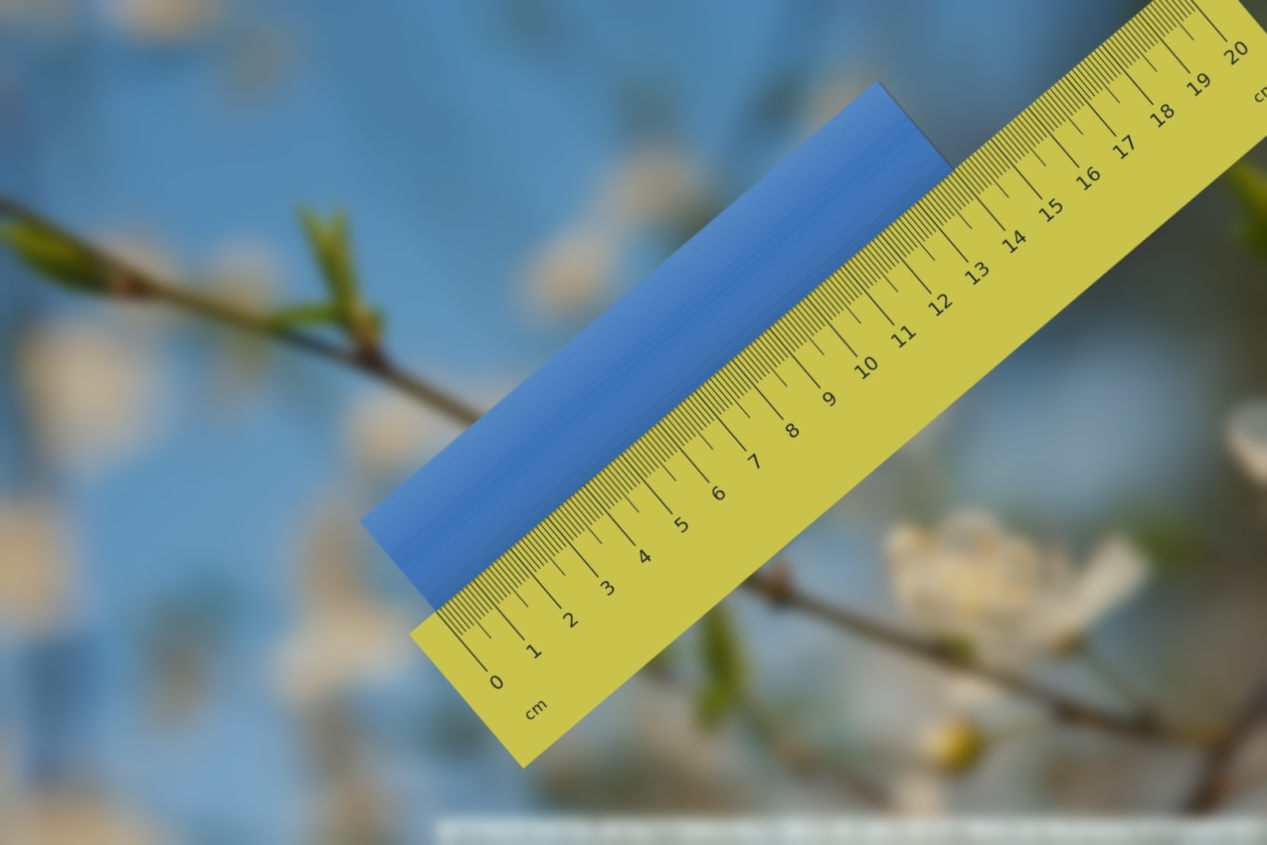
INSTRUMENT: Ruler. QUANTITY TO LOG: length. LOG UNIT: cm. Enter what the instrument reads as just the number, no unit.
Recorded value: 14
